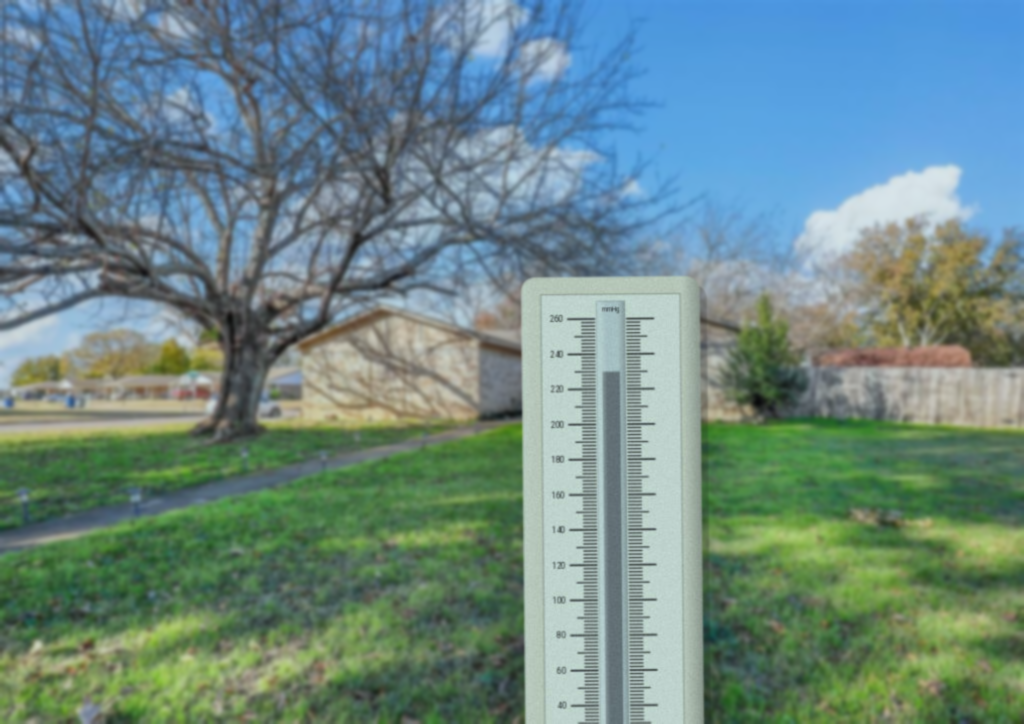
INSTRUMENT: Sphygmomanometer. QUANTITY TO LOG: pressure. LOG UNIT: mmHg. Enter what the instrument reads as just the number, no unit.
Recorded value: 230
